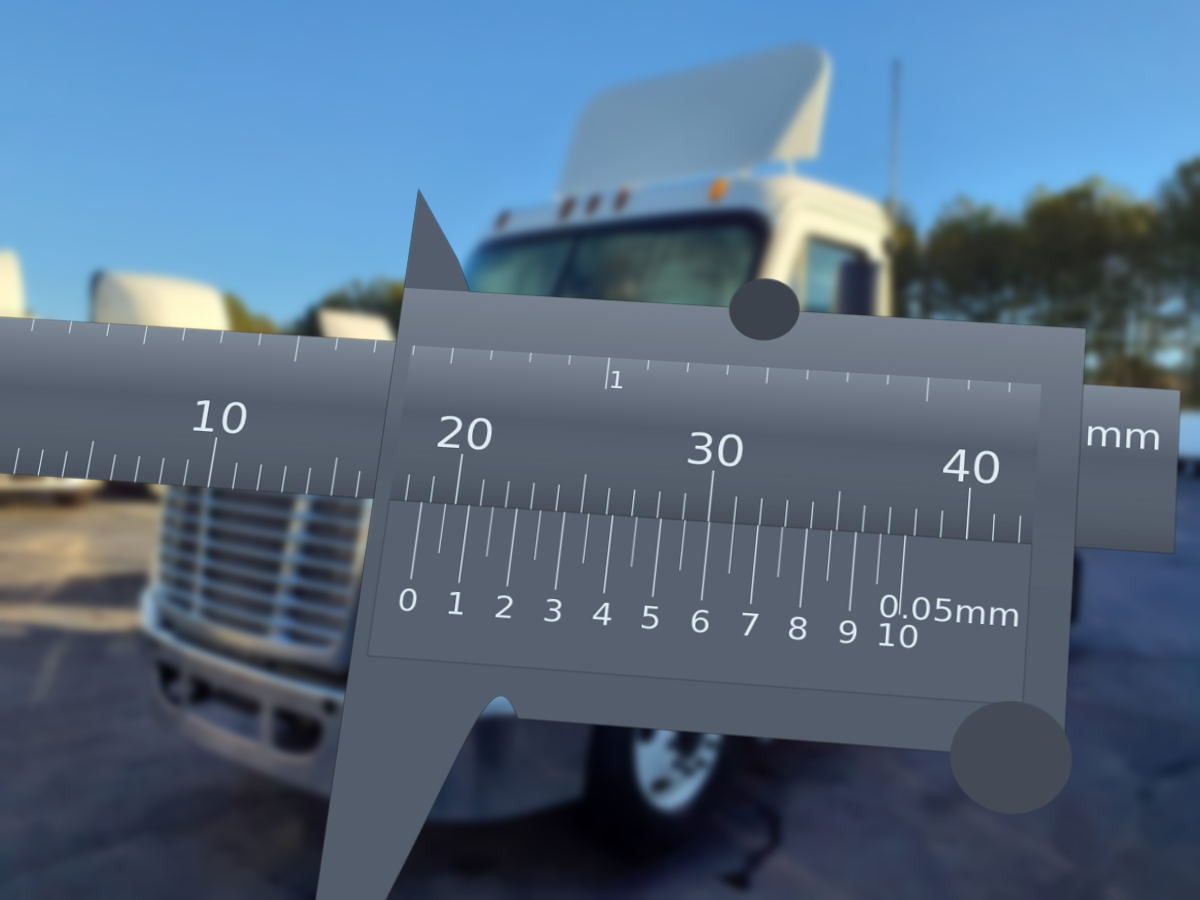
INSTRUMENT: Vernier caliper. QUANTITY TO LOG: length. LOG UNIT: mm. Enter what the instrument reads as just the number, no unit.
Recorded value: 18.65
